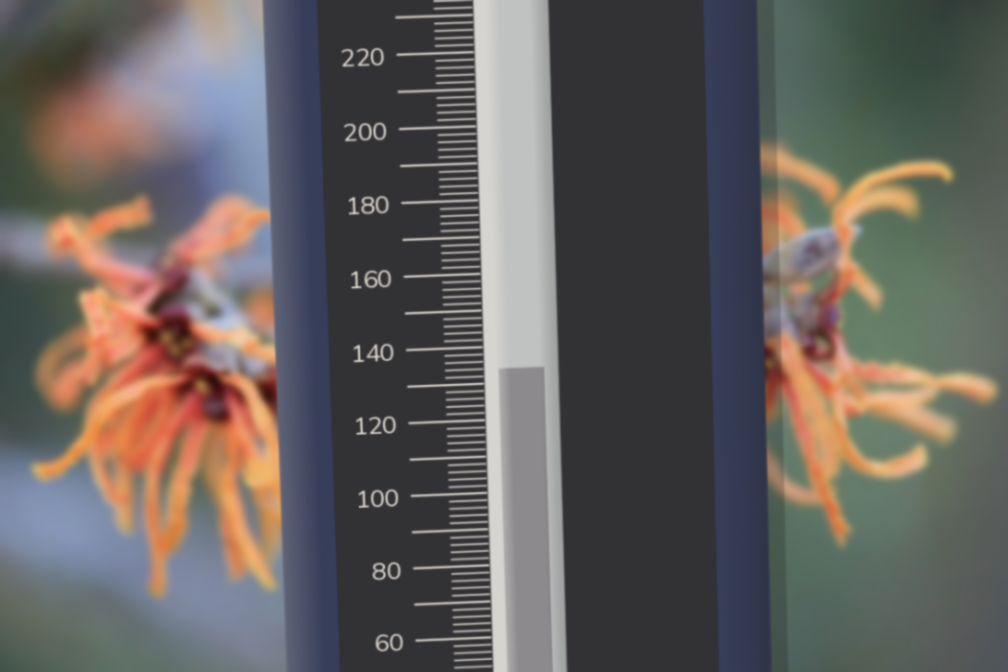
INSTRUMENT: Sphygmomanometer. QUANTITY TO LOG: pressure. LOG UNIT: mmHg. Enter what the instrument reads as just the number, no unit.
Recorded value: 134
